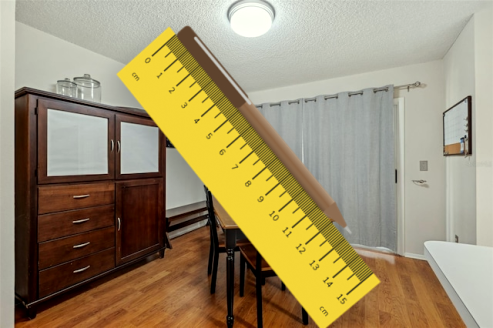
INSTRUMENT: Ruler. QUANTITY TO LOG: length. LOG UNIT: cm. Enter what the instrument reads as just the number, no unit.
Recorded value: 13
